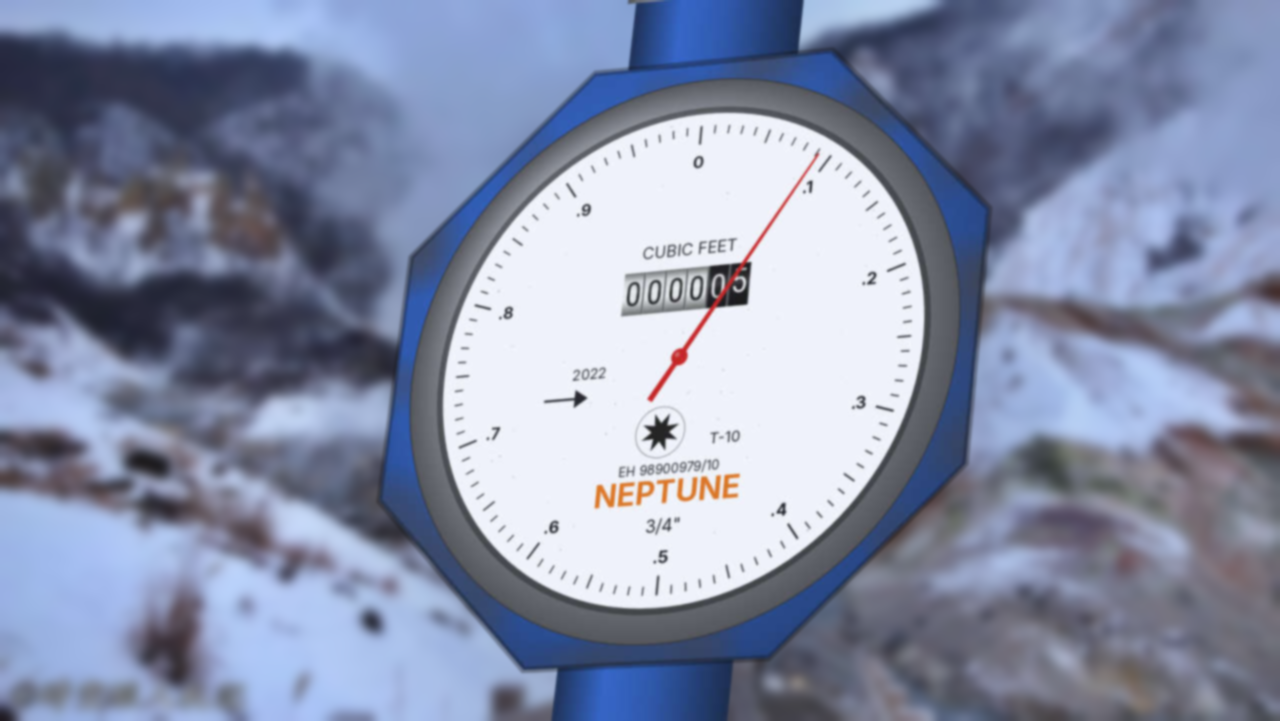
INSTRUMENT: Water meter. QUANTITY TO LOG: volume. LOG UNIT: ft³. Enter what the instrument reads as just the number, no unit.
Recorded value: 5.09
